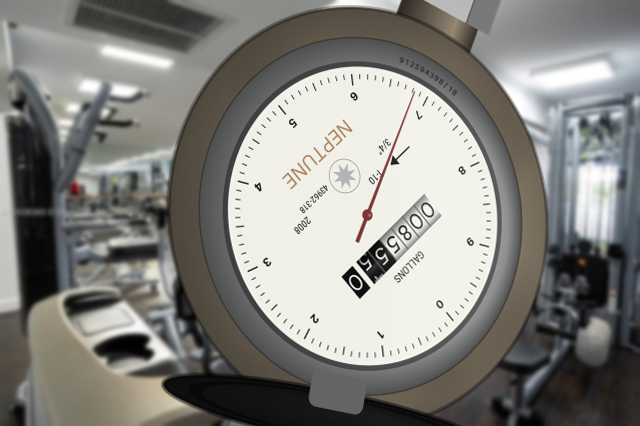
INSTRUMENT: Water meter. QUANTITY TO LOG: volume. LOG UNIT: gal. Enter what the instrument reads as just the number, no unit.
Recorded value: 85546.8
